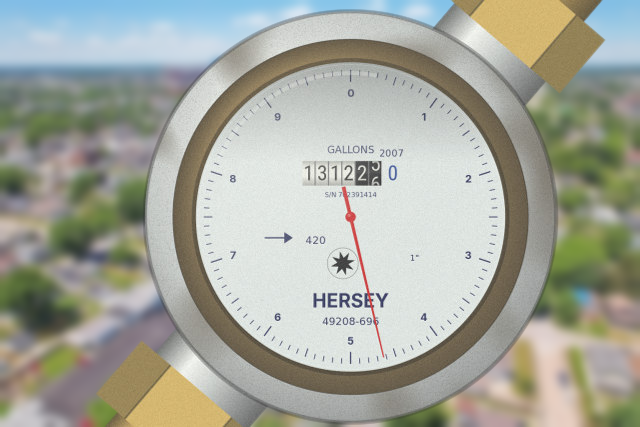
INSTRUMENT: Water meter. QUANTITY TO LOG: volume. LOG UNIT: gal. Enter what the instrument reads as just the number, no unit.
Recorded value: 1312254.6
